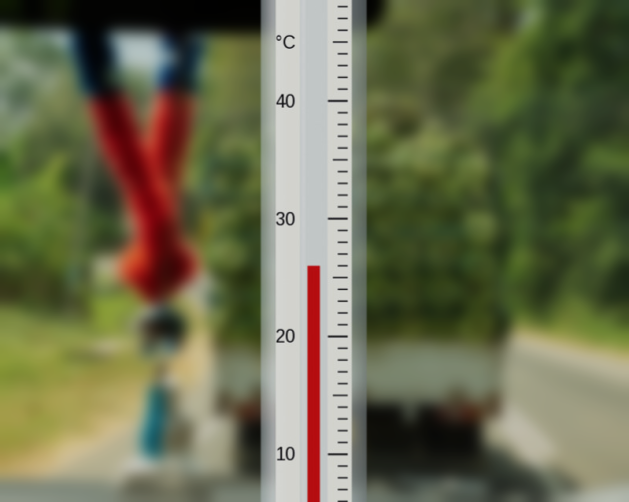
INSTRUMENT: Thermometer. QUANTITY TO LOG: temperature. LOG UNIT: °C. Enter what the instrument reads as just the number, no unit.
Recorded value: 26
